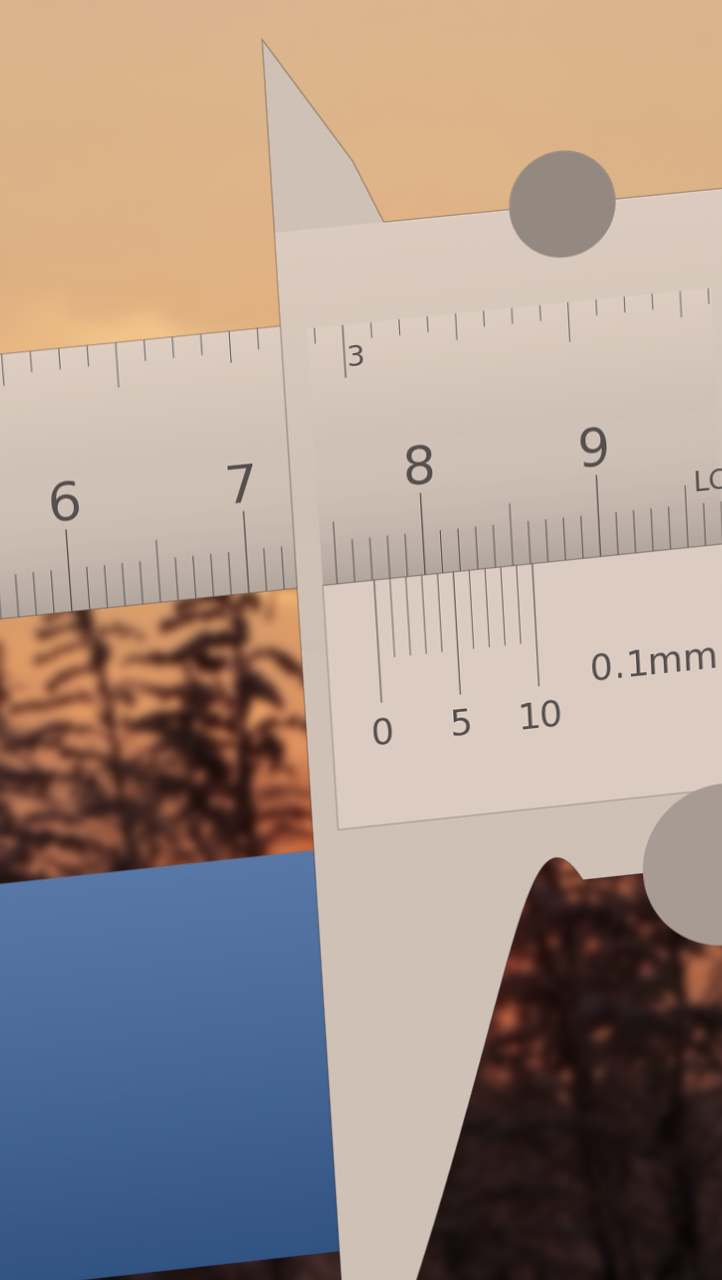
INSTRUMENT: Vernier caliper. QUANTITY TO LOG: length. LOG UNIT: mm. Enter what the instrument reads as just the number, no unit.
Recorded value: 77.1
